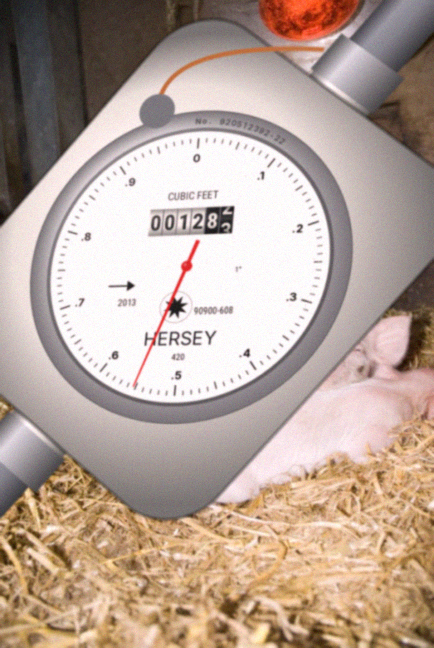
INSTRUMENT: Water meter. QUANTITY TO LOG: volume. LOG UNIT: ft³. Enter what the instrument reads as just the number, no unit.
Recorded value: 1282.55
